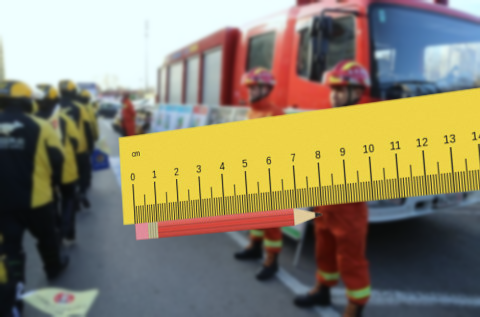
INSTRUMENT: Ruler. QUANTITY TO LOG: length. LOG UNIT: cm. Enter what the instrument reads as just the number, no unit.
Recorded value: 8
